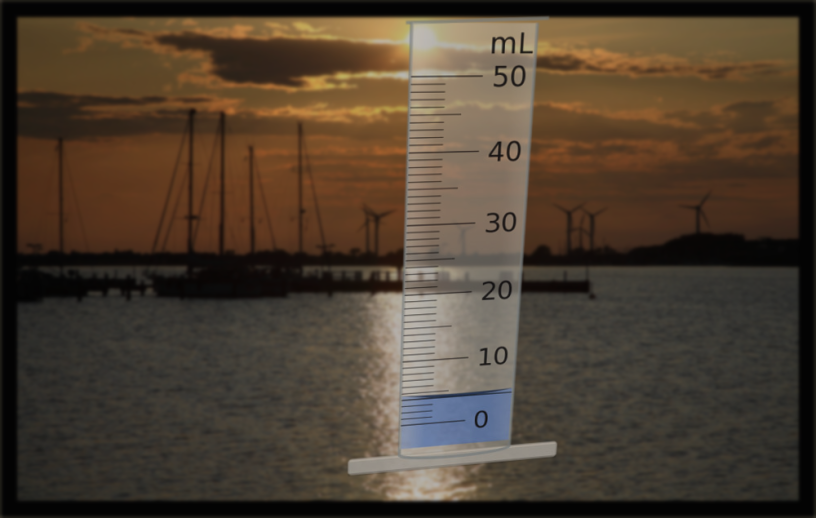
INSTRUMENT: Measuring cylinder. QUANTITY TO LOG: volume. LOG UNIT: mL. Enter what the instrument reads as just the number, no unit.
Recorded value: 4
